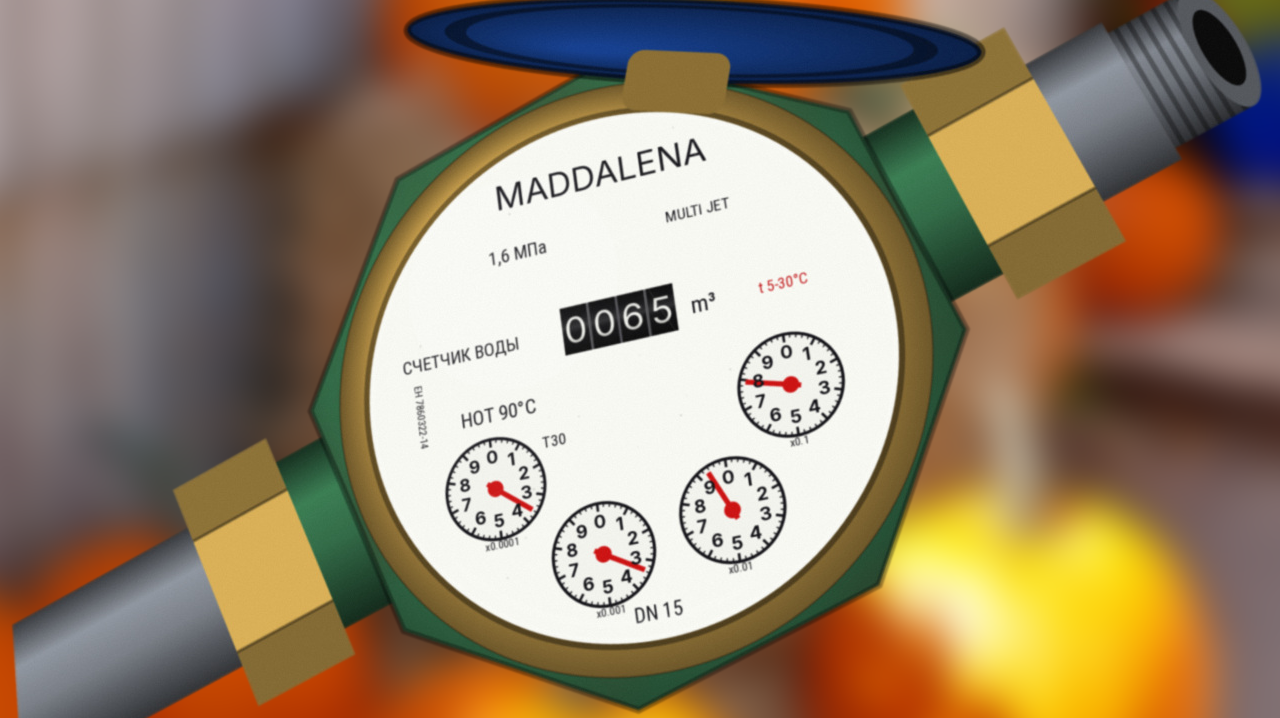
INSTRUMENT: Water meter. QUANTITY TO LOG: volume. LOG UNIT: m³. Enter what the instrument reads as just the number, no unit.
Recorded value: 65.7933
